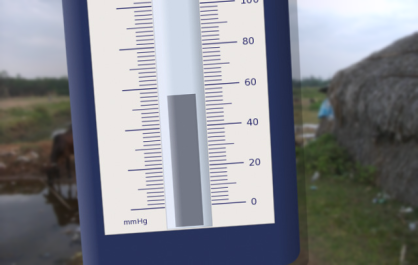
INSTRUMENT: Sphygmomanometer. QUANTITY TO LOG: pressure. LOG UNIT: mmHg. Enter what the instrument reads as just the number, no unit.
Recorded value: 56
